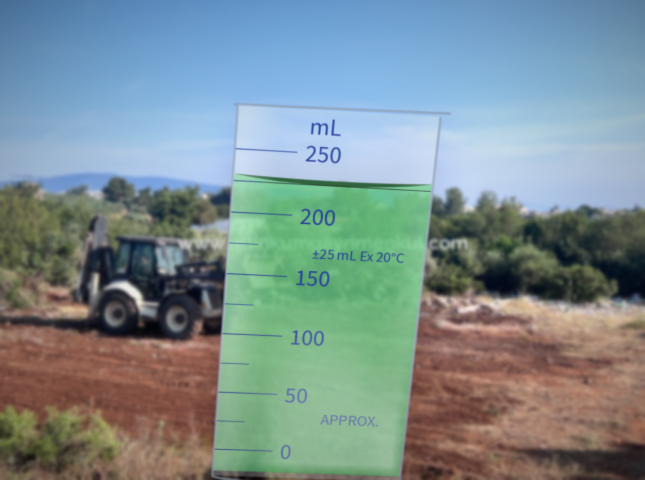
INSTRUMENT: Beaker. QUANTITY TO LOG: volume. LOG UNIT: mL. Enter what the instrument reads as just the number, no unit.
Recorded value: 225
